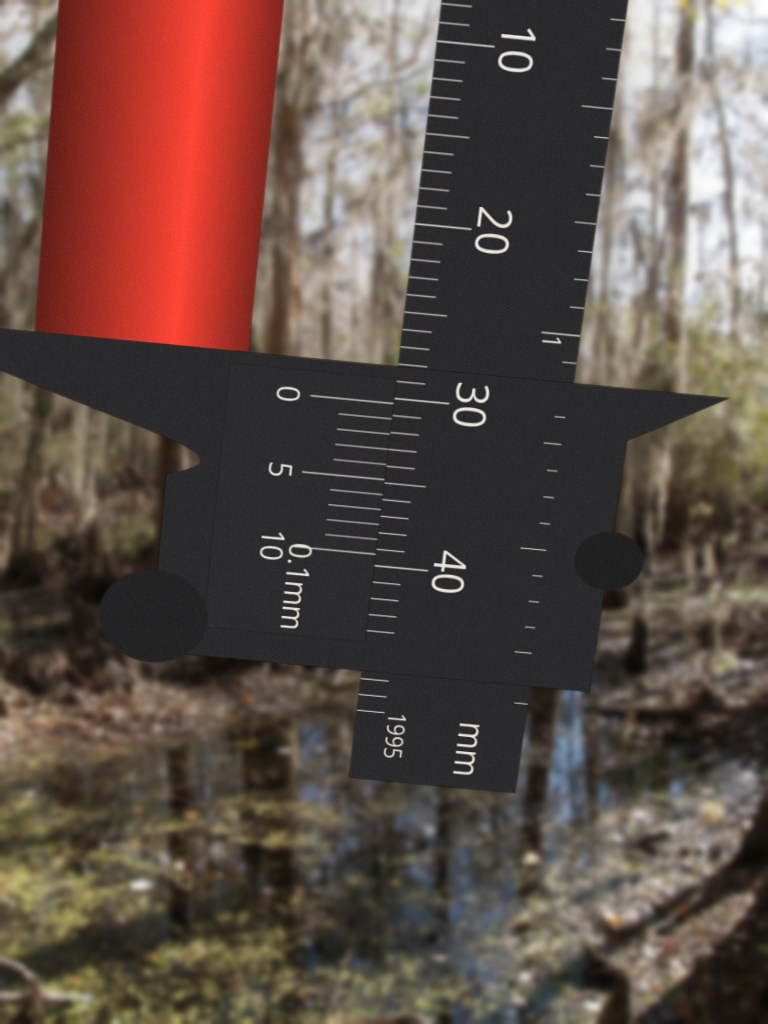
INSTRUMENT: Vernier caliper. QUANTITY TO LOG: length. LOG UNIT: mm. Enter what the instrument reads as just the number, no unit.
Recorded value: 30.3
